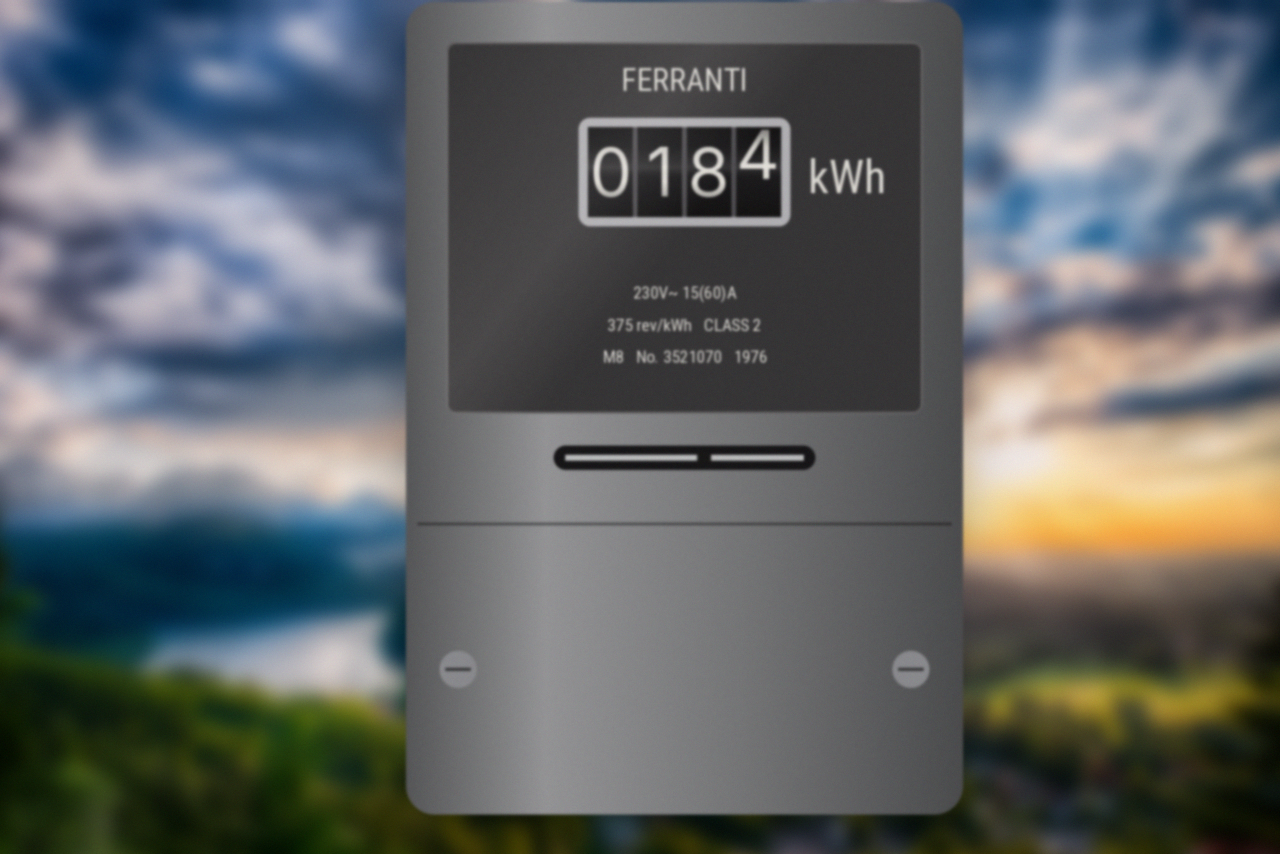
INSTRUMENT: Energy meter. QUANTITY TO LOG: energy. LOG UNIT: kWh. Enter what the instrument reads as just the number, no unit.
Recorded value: 184
